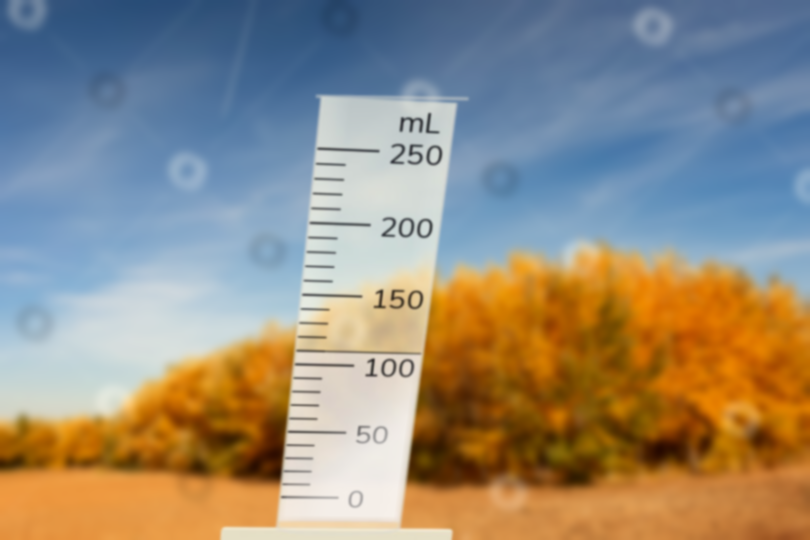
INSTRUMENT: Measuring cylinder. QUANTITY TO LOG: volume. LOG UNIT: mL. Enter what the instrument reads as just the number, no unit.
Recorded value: 110
